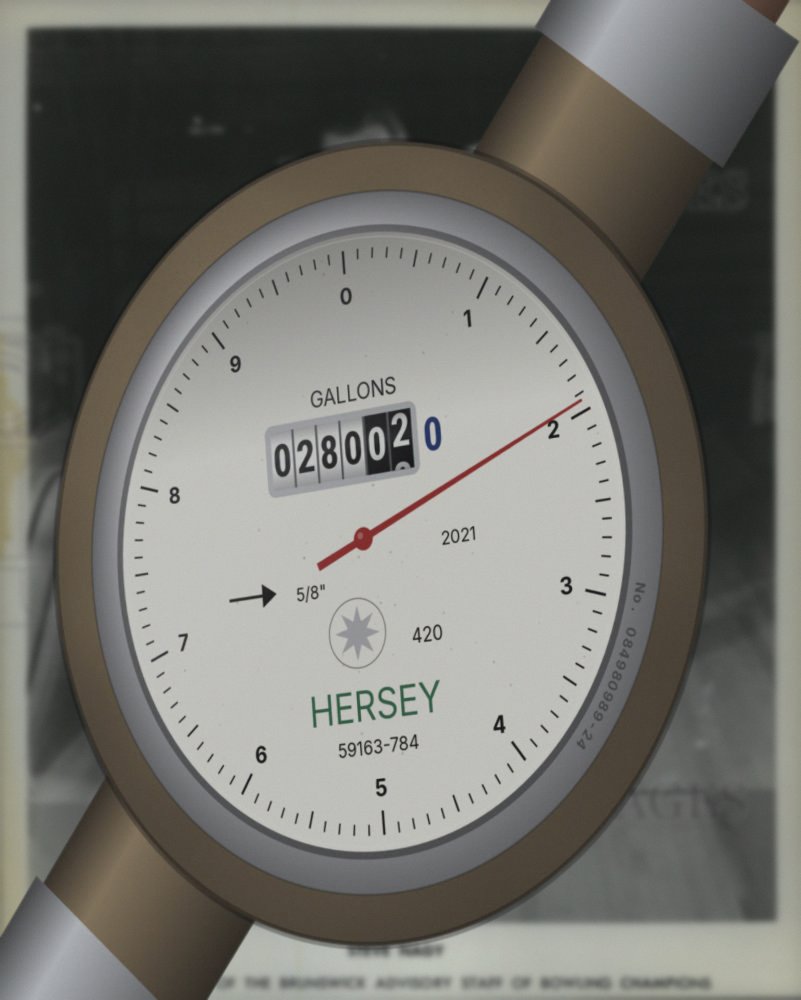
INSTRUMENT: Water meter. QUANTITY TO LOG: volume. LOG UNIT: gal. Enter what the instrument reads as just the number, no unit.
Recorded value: 280021.9
